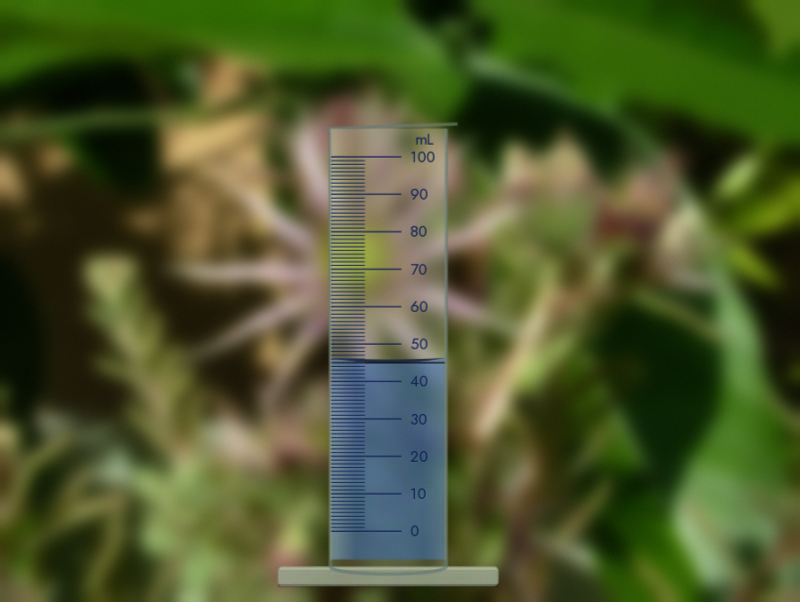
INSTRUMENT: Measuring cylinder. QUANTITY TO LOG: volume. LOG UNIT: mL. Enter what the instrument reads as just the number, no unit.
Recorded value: 45
